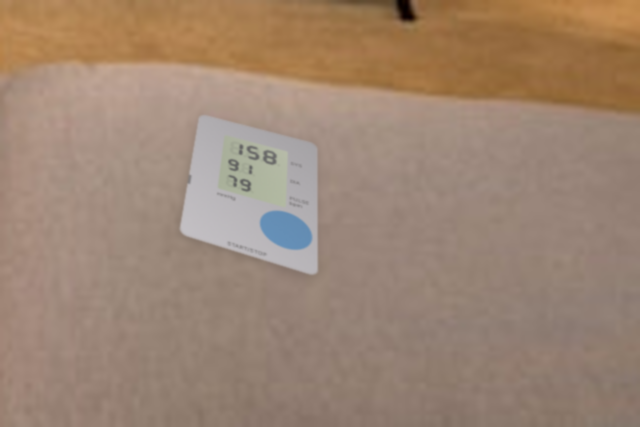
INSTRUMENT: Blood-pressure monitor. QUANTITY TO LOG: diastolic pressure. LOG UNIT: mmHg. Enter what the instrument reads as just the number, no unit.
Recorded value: 91
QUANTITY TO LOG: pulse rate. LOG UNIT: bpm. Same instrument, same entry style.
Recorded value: 79
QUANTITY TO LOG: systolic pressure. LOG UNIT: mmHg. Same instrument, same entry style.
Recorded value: 158
